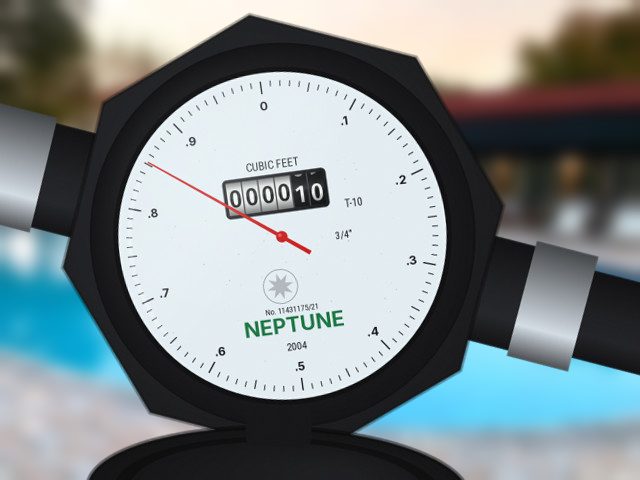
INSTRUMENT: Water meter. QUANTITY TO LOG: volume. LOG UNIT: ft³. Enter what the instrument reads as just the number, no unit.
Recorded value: 9.85
